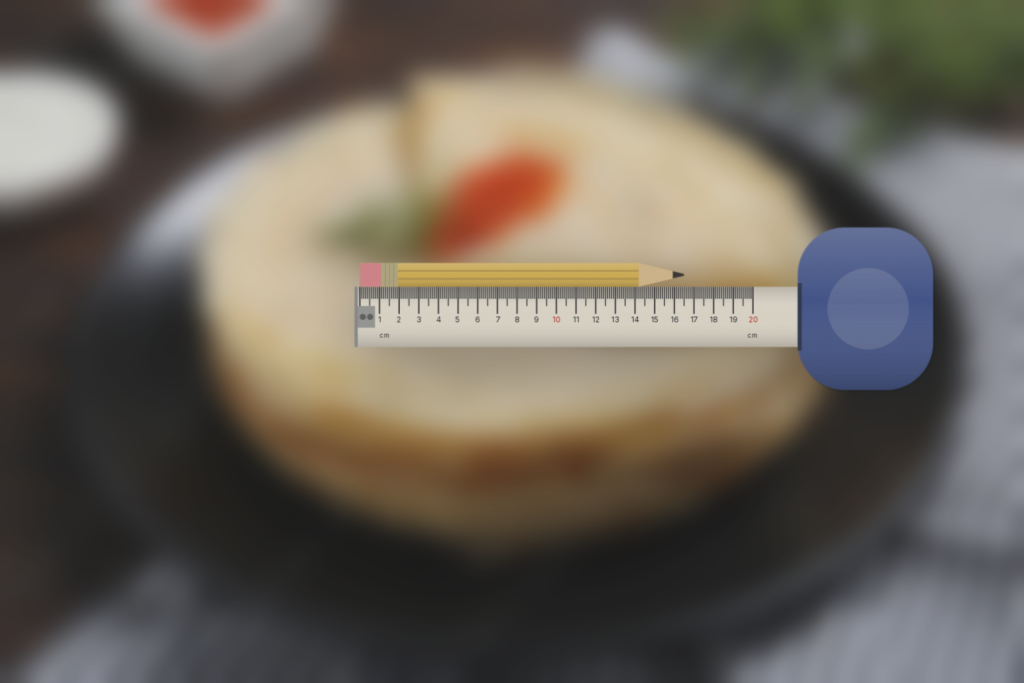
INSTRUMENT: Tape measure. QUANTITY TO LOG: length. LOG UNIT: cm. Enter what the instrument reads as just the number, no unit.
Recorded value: 16.5
